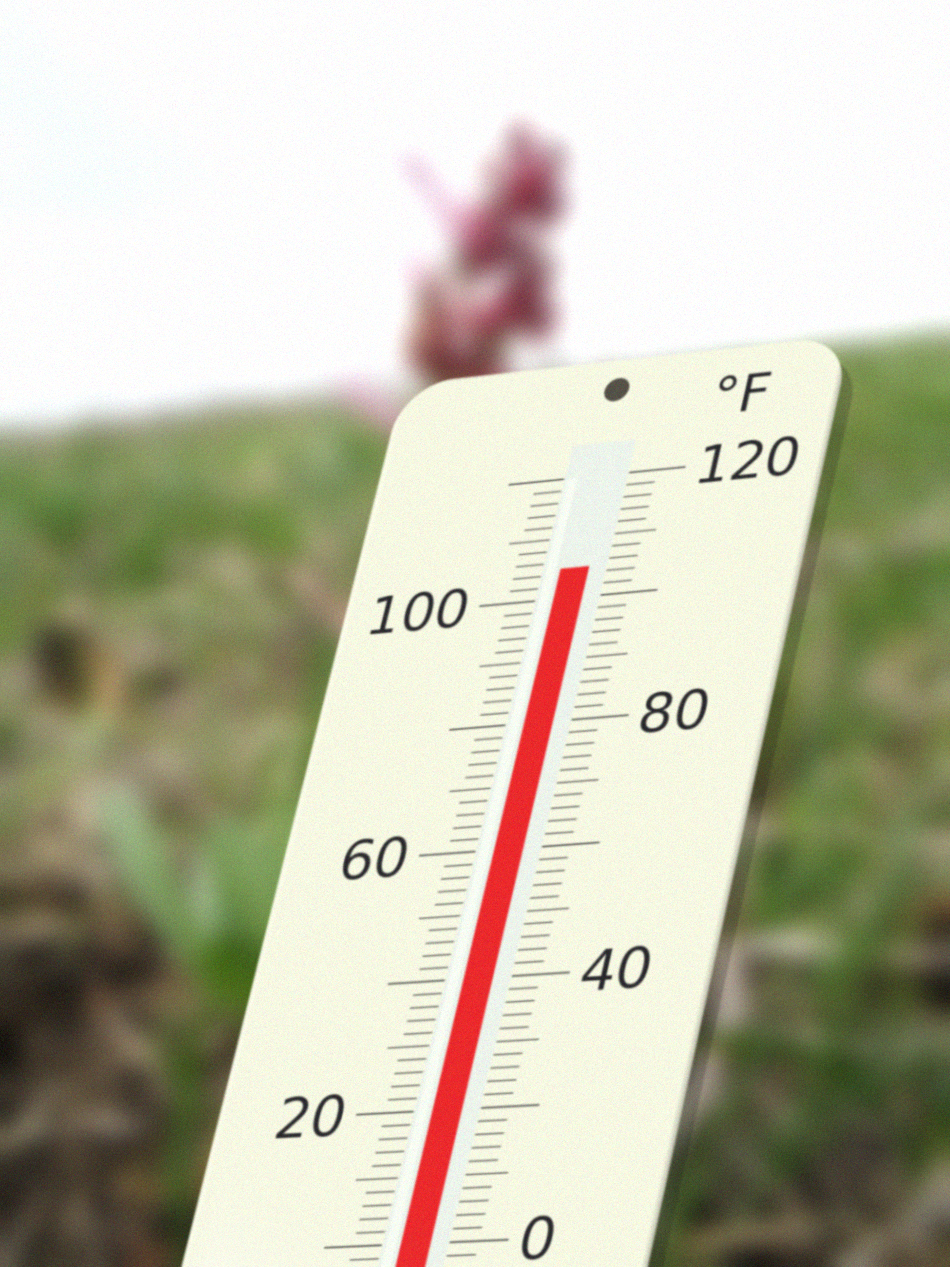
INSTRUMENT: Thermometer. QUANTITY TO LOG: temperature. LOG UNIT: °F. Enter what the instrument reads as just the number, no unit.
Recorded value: 105
